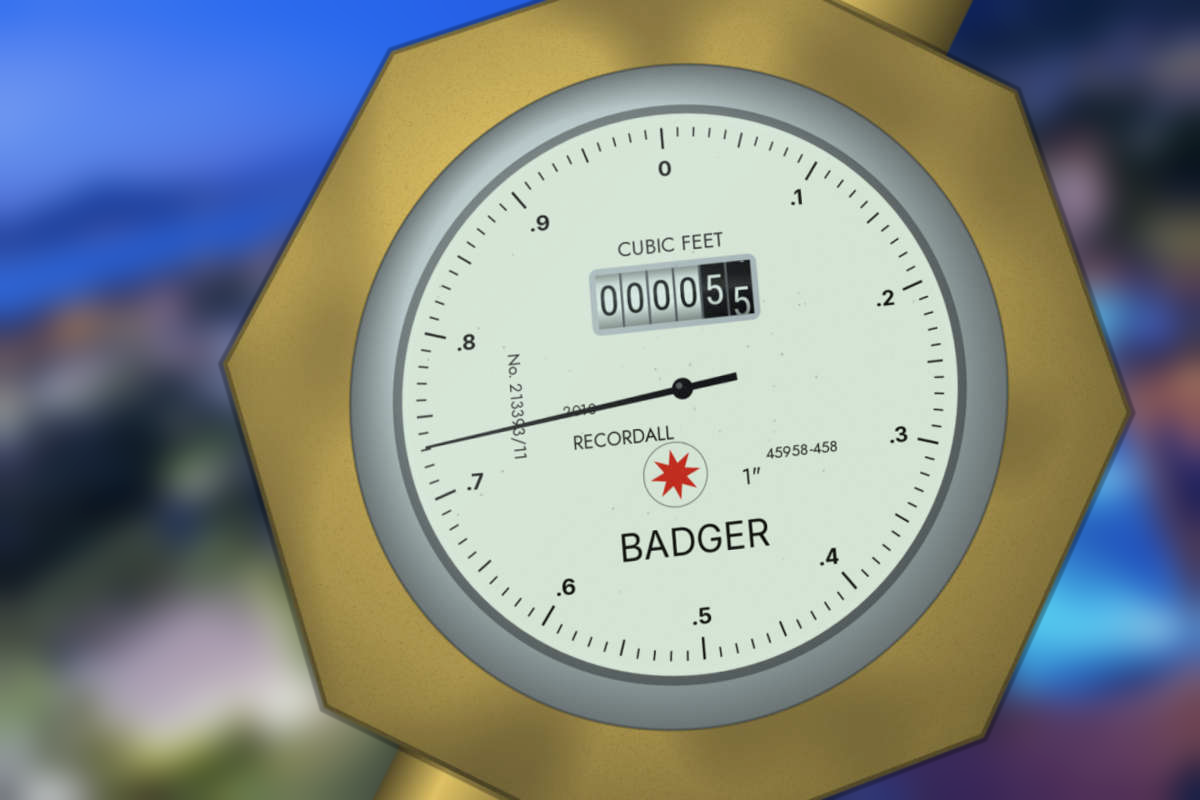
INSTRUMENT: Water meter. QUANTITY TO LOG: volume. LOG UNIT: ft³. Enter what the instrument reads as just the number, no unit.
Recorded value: 54.73
